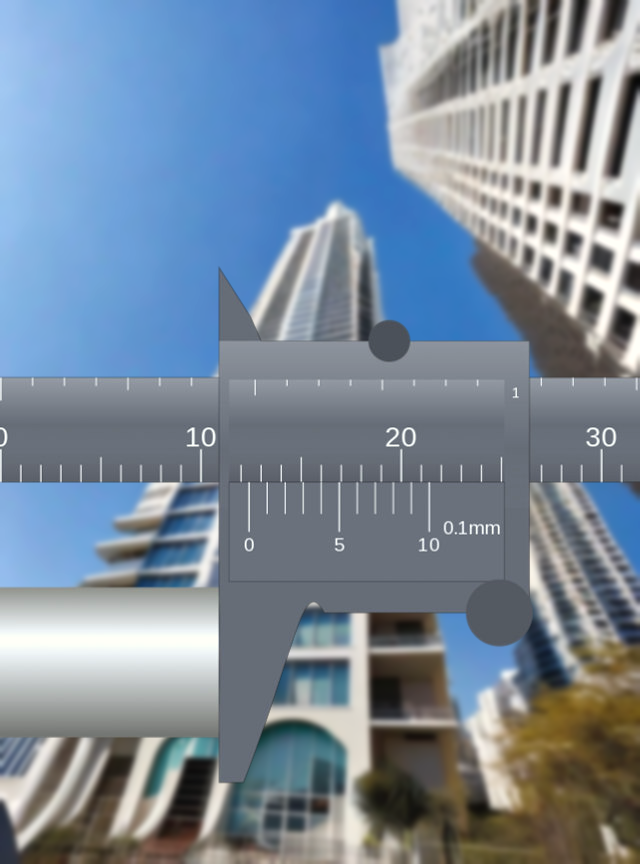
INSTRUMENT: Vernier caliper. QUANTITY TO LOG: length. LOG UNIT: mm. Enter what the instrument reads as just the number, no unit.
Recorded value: 12.4
